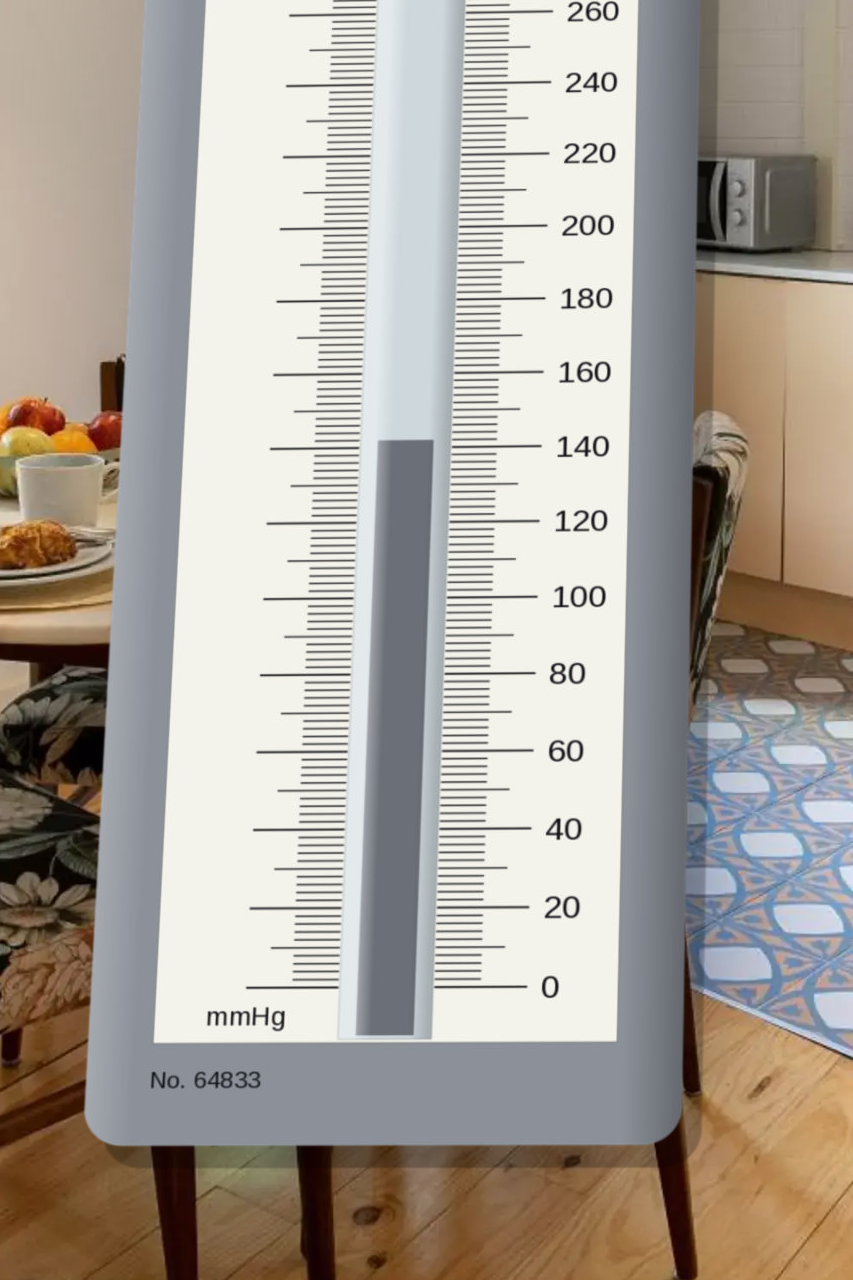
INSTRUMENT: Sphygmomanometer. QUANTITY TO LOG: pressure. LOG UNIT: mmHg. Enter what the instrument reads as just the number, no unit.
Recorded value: 142
